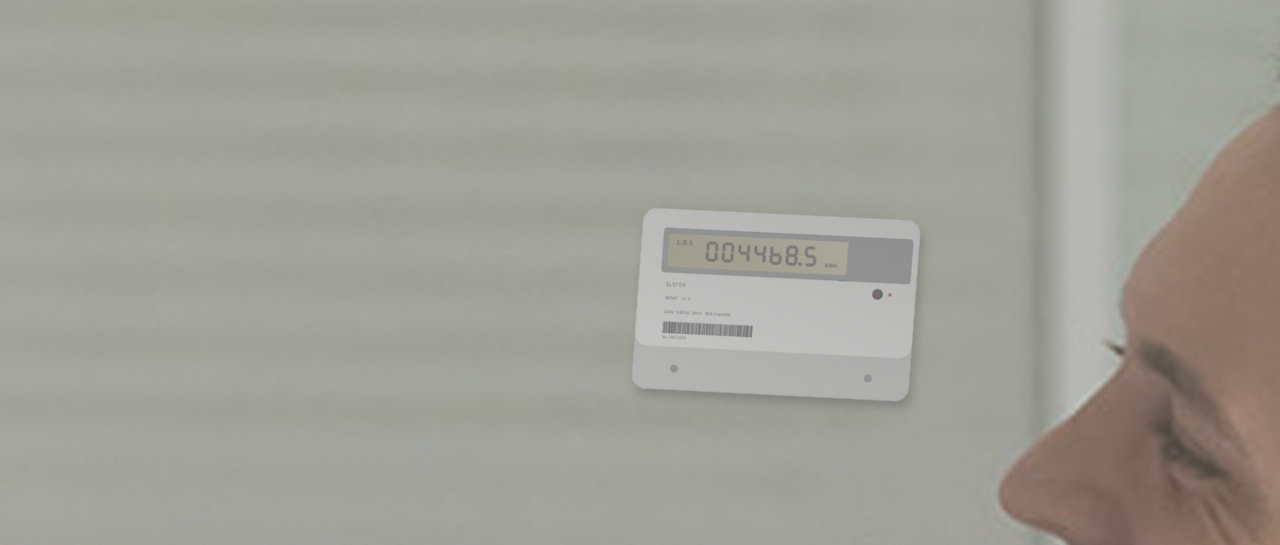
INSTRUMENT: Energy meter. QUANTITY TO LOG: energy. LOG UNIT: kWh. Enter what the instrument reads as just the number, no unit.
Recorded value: 4468.5
